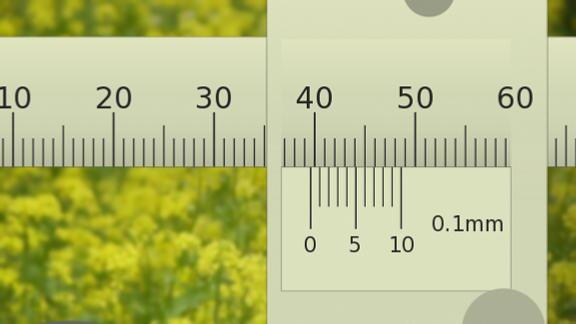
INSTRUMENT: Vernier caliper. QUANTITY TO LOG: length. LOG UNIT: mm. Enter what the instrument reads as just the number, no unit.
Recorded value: 39.6
